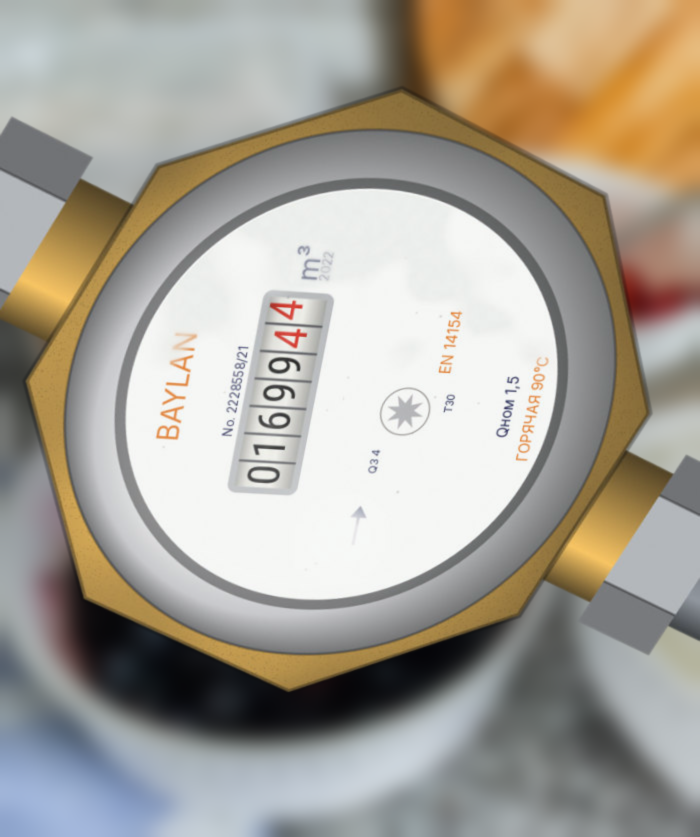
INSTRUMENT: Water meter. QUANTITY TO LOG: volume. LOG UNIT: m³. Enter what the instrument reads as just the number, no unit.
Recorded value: 1699.44
